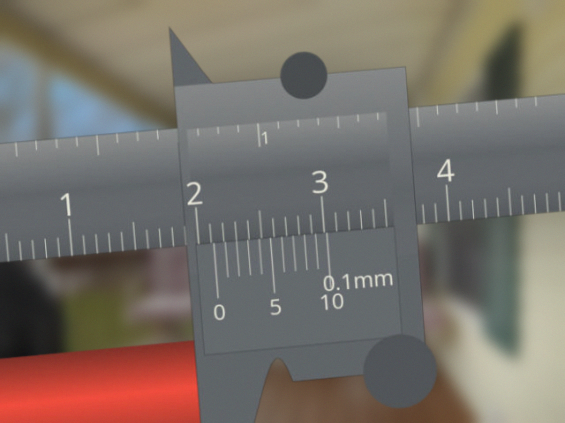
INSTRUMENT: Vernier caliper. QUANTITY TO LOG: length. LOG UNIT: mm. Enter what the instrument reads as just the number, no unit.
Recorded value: 21.2
